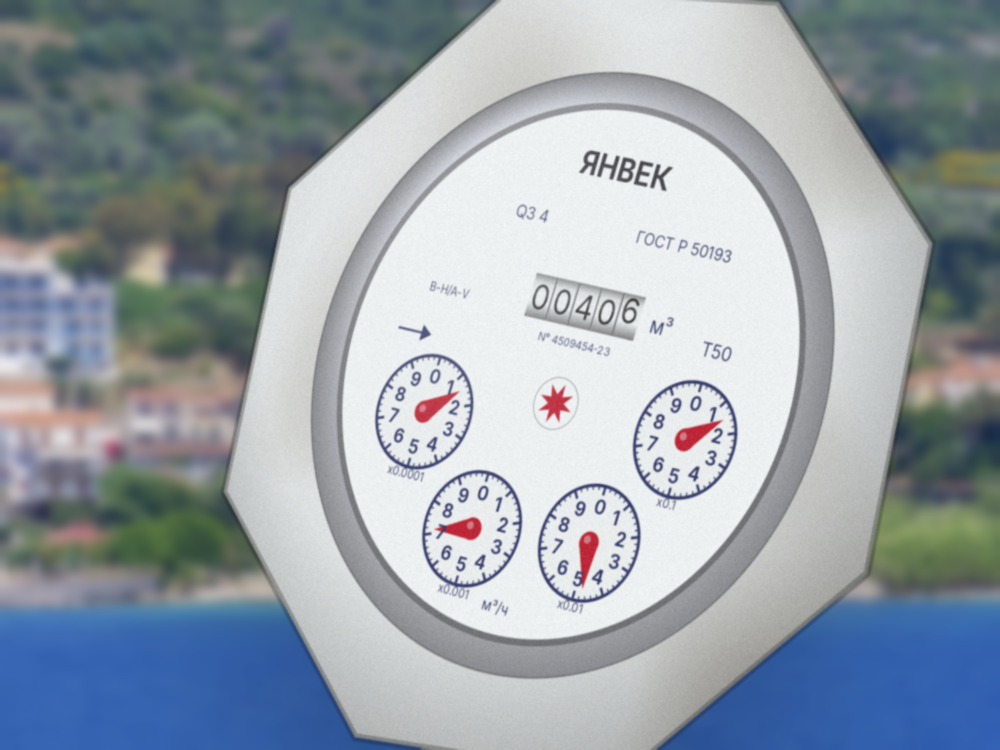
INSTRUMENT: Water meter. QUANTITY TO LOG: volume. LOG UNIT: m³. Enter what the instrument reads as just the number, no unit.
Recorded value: 406.1471
